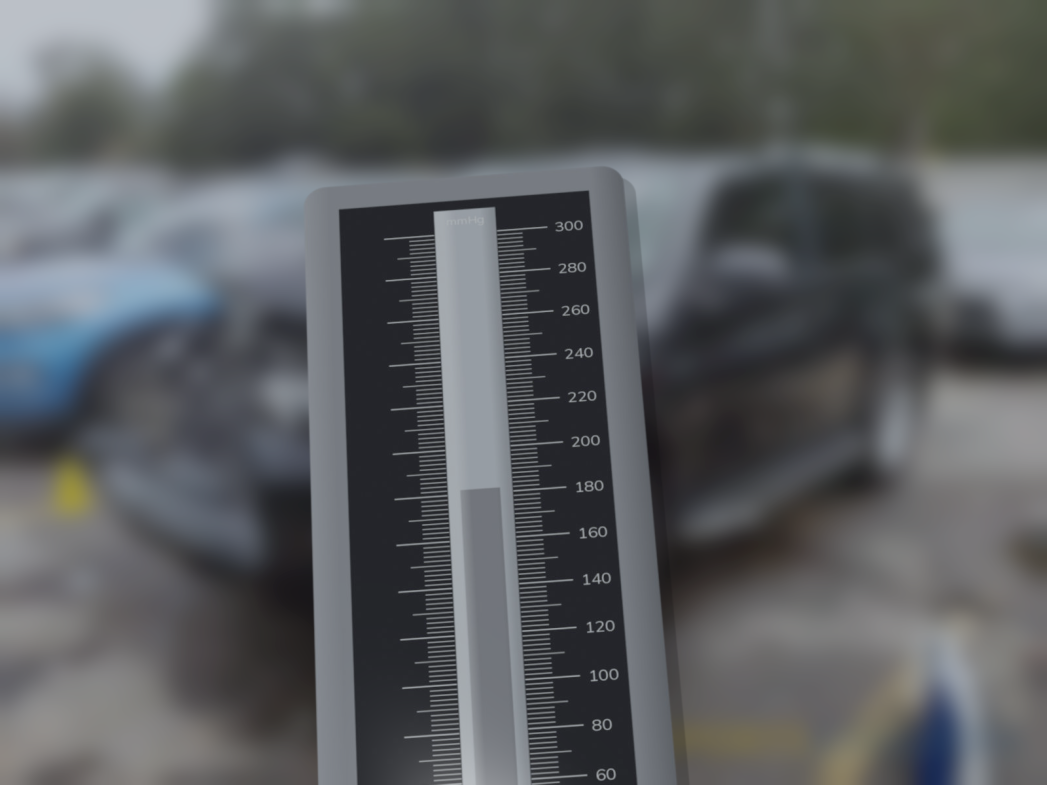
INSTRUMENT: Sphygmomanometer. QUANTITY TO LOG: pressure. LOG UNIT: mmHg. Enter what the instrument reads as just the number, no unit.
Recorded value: 182
